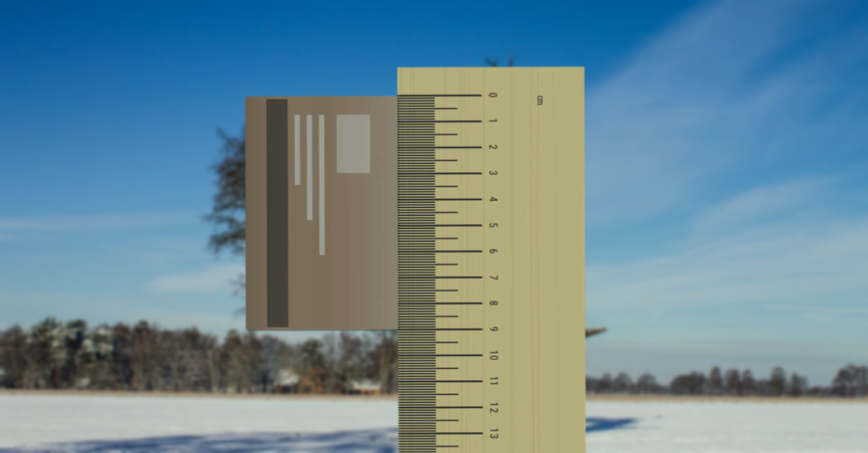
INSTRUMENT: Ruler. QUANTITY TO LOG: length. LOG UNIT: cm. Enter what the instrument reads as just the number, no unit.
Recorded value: 9
